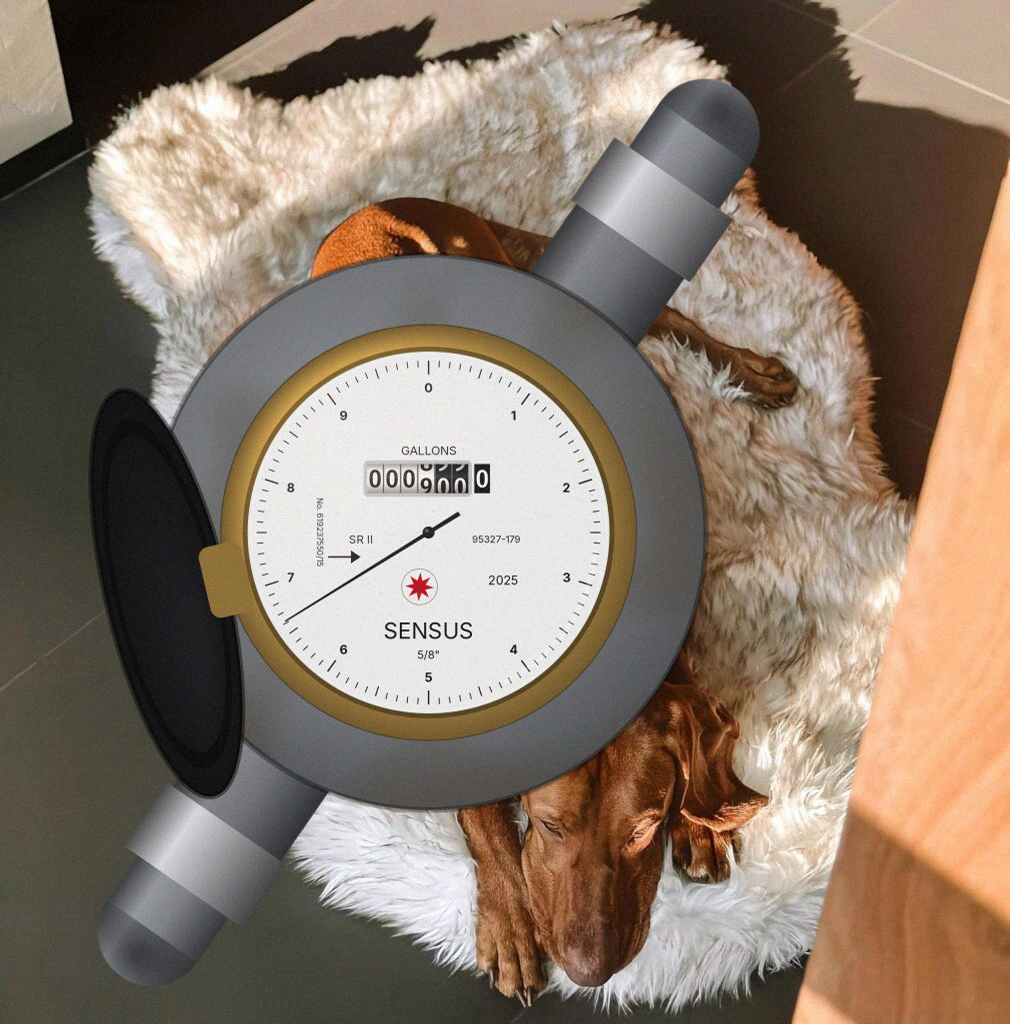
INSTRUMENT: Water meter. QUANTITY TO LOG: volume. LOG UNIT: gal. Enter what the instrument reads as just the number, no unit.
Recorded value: 8996.6
